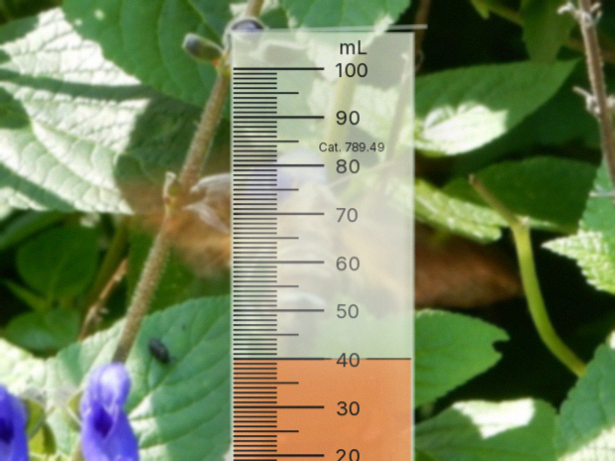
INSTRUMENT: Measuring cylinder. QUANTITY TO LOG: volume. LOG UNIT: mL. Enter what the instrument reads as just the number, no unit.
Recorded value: 40
